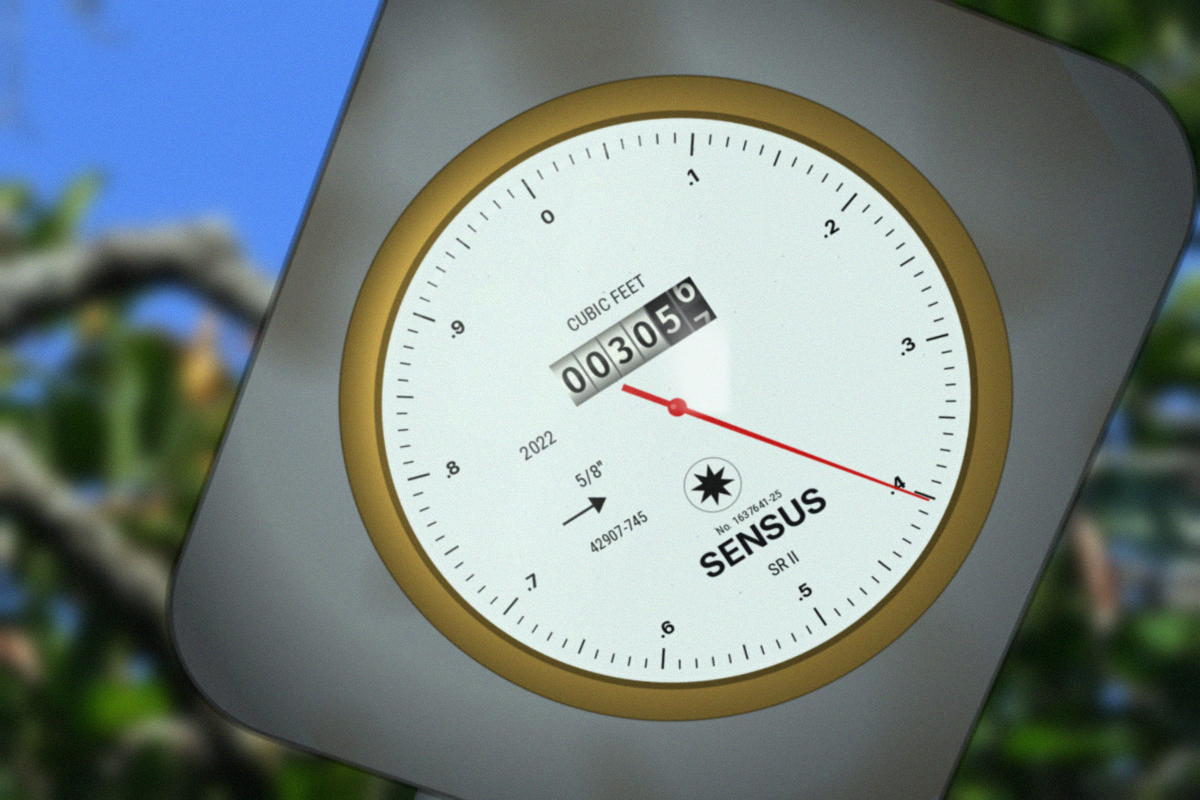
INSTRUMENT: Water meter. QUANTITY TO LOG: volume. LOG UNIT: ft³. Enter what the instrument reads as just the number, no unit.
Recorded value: 3056.40
